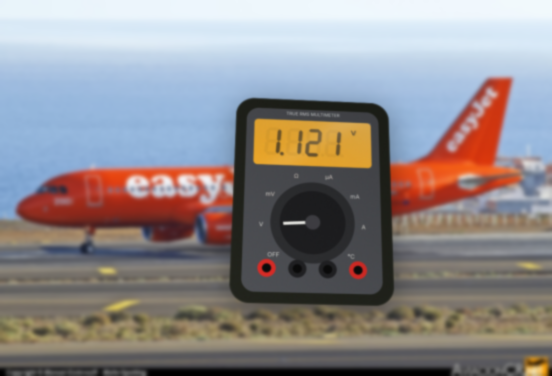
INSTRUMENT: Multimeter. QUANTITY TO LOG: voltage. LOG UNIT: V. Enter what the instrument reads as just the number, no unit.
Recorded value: 1.121
